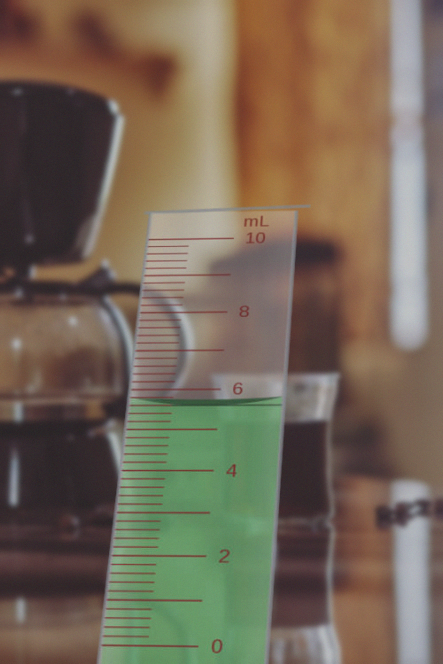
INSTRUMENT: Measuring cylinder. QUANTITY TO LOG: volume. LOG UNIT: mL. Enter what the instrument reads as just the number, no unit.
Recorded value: 5.6
